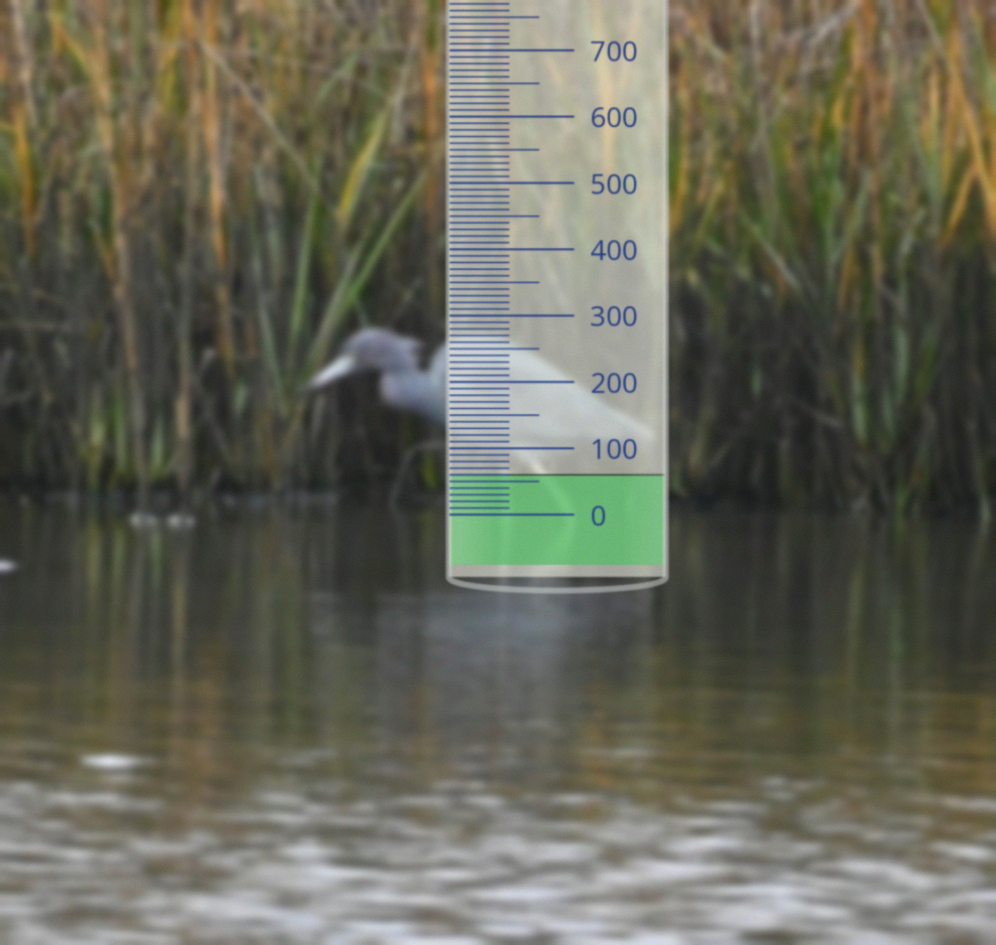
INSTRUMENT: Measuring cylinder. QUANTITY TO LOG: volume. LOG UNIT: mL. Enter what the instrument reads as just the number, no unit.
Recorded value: 60
